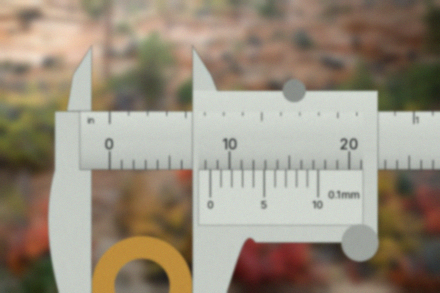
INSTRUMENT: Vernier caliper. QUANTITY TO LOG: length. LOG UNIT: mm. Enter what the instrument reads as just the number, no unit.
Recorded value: 8.4
